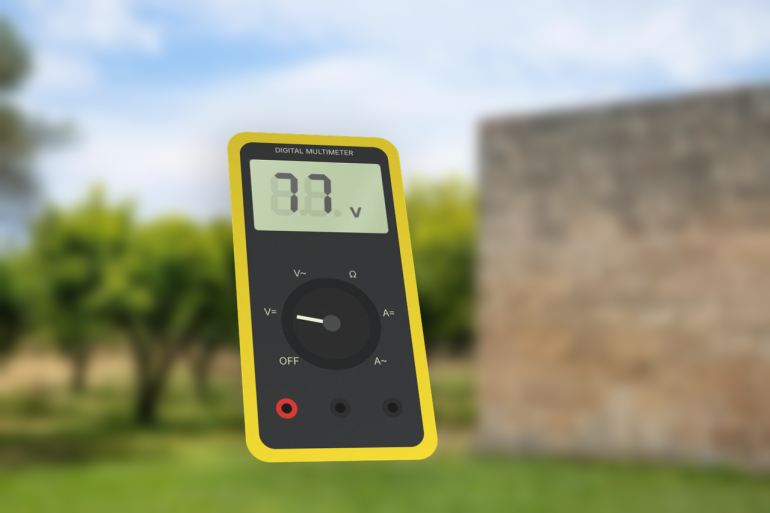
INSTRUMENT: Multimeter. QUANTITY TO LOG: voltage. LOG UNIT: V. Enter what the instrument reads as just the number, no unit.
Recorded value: 77
